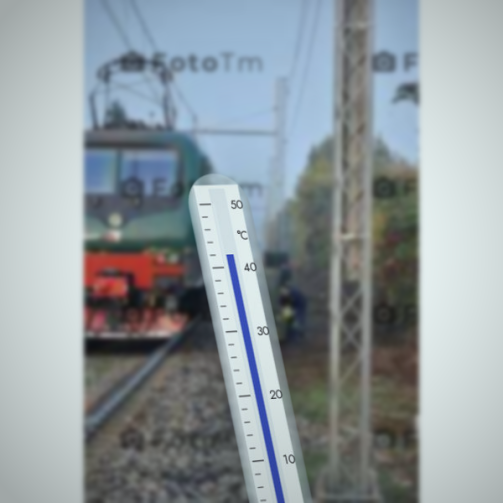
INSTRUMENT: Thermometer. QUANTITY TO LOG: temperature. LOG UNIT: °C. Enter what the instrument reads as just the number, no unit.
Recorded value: 42
